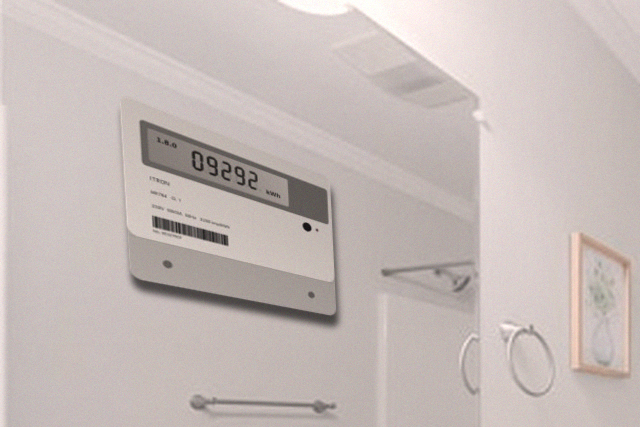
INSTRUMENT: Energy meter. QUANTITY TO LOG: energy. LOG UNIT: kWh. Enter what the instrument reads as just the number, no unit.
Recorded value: 9292
